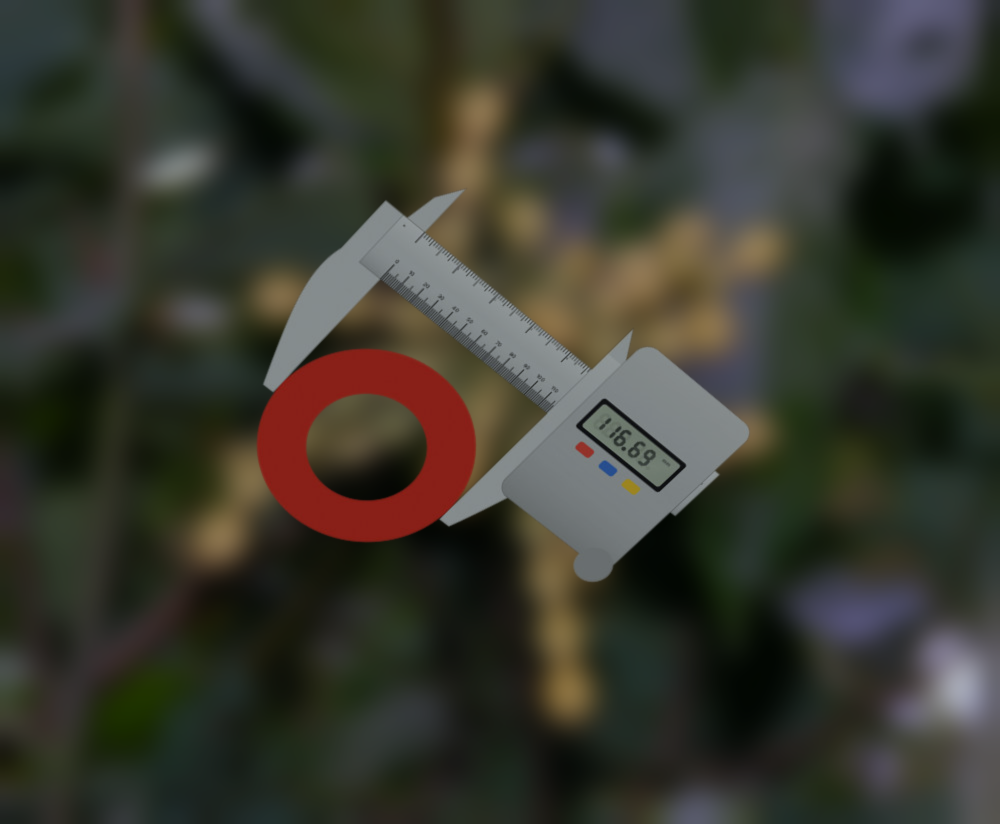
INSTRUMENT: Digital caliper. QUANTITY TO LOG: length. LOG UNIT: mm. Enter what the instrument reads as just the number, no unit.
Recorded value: 116.69
